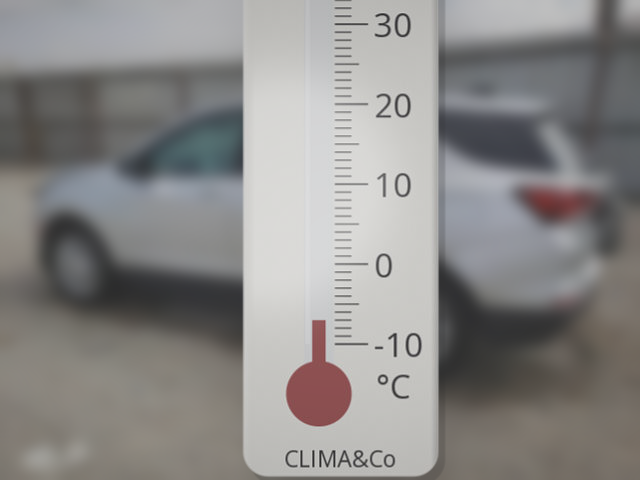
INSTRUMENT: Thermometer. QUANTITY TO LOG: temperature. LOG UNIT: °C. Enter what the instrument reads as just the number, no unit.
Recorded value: -7
